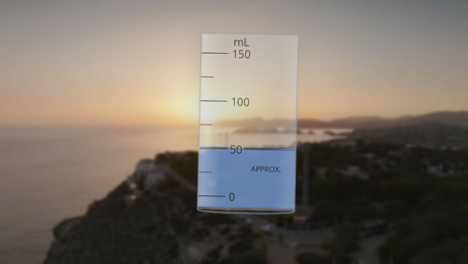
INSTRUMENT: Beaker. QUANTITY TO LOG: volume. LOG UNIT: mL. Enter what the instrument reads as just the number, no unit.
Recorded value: 50
